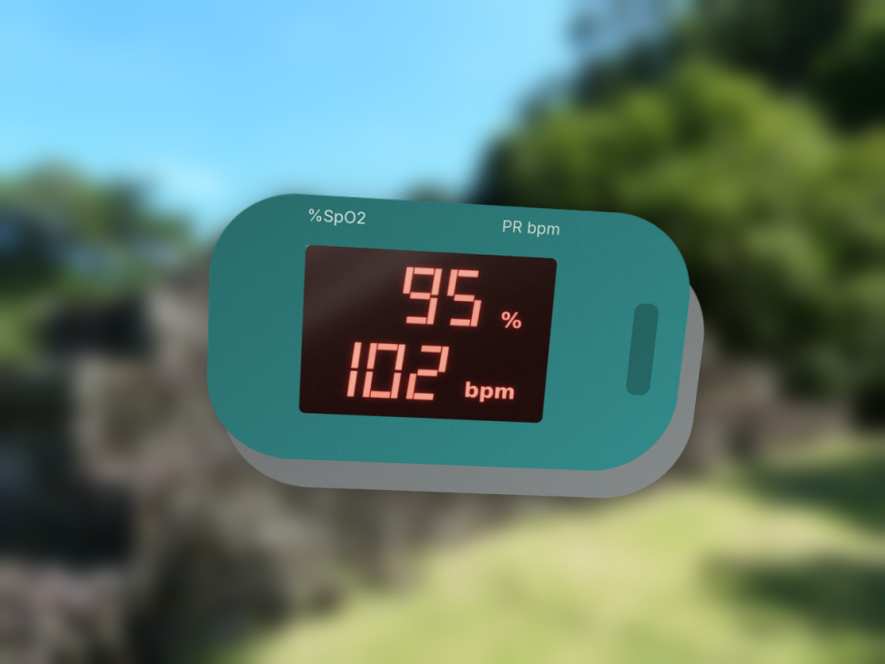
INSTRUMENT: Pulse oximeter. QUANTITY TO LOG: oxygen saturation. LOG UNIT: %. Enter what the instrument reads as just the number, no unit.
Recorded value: 95
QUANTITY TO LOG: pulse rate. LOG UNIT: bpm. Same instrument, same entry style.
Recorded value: 102
